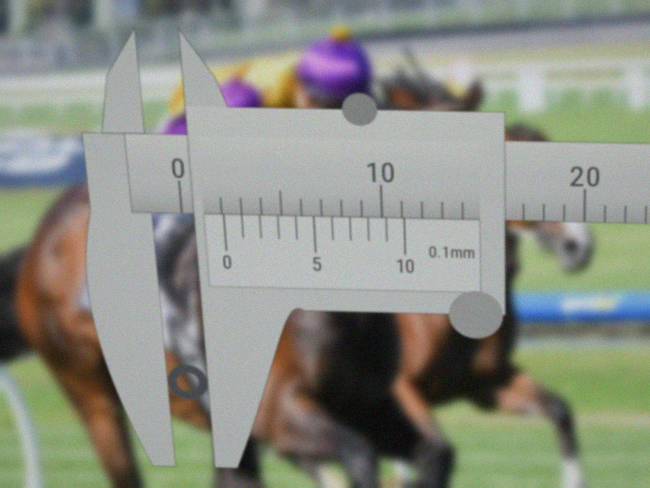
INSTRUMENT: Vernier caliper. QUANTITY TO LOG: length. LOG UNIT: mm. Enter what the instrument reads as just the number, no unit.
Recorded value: 2.1
